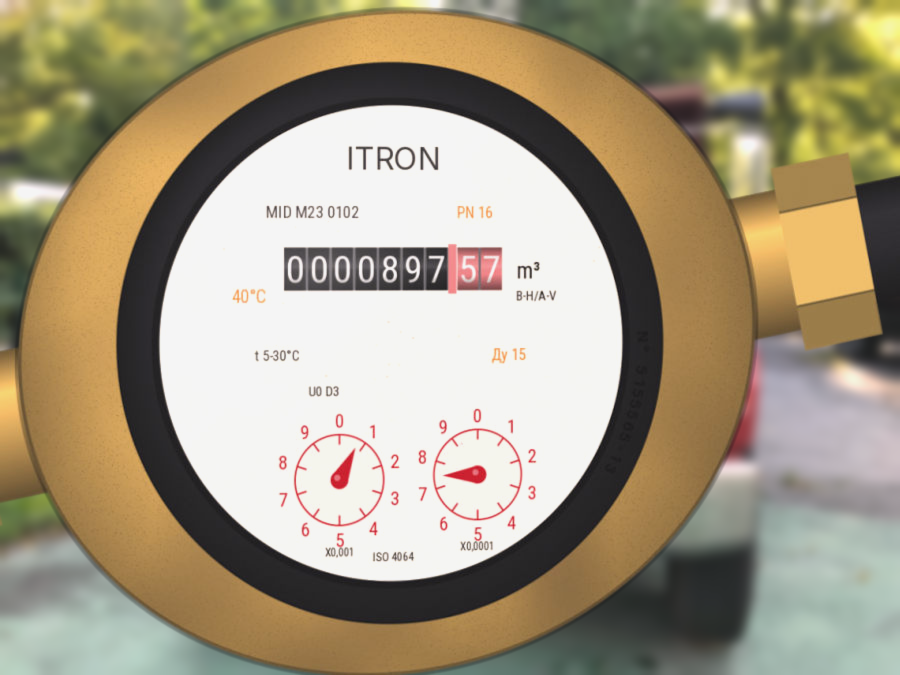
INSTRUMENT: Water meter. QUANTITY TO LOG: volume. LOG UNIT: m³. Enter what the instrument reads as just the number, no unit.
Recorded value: 897.5707
